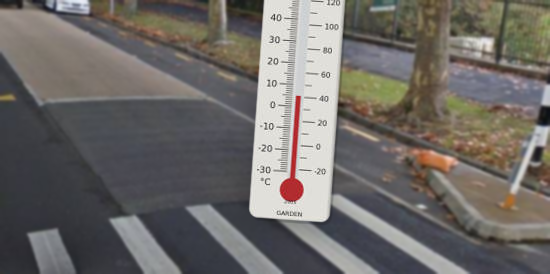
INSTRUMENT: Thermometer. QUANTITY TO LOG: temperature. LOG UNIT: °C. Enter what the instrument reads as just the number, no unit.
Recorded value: 5
